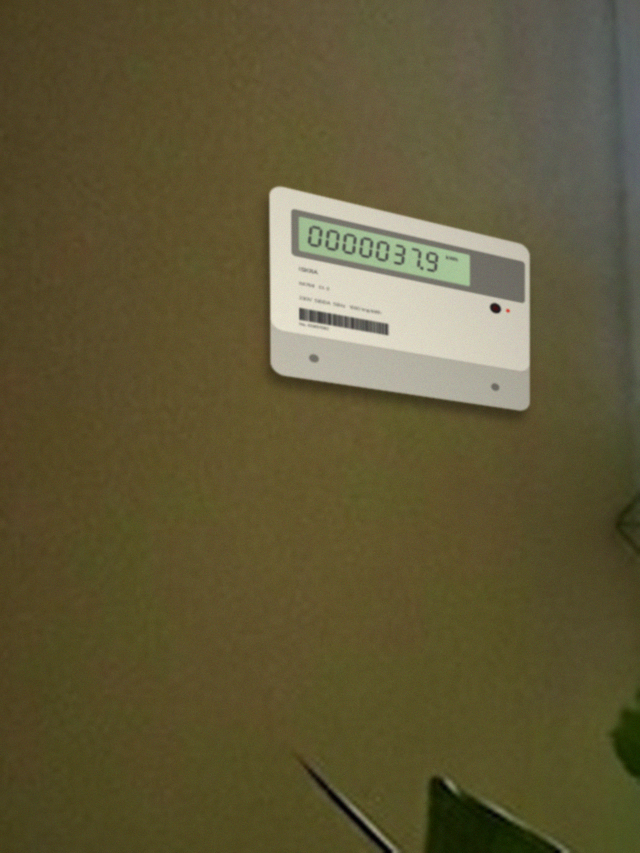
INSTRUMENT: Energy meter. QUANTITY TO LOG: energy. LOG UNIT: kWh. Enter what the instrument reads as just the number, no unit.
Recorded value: 37.9
